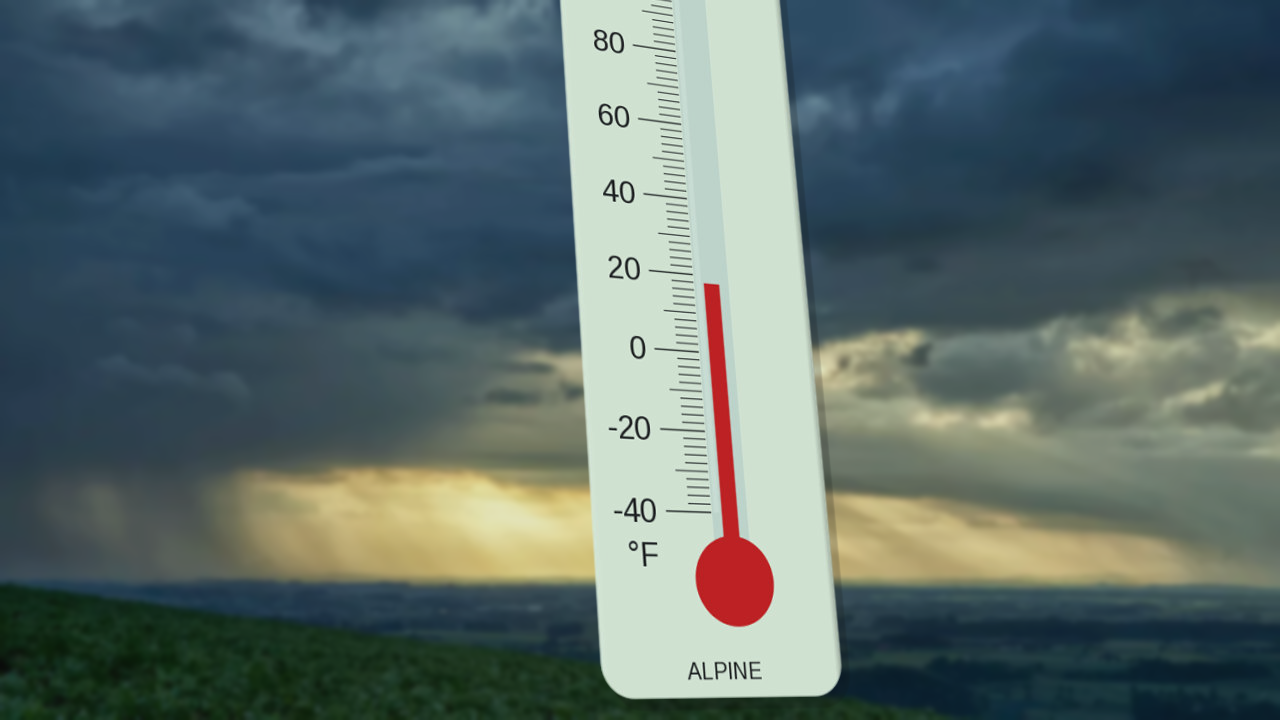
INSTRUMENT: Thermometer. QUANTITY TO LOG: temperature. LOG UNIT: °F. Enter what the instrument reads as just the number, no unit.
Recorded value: 18
